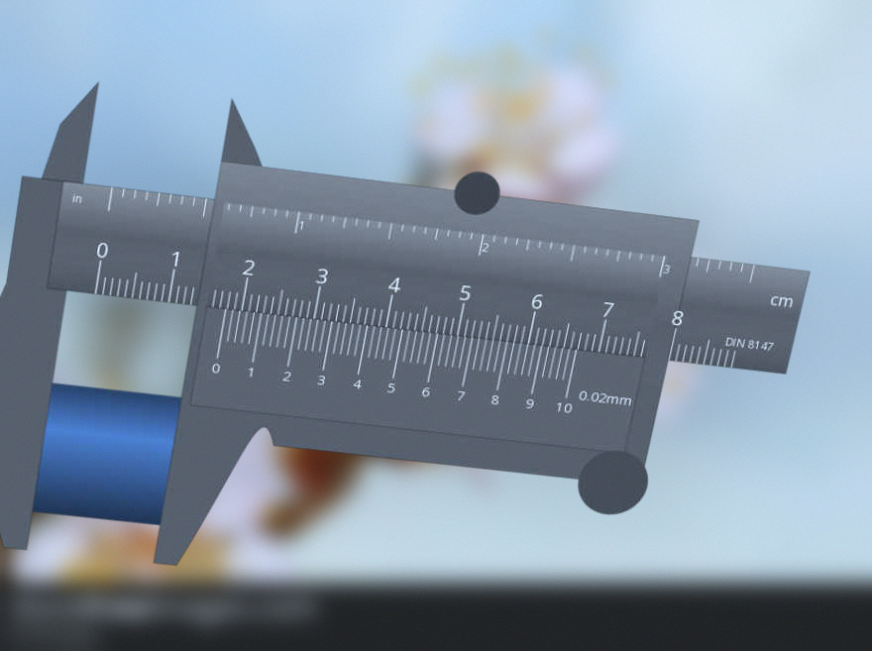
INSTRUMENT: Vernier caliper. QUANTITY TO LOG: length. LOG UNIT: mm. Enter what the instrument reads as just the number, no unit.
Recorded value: 17.8
